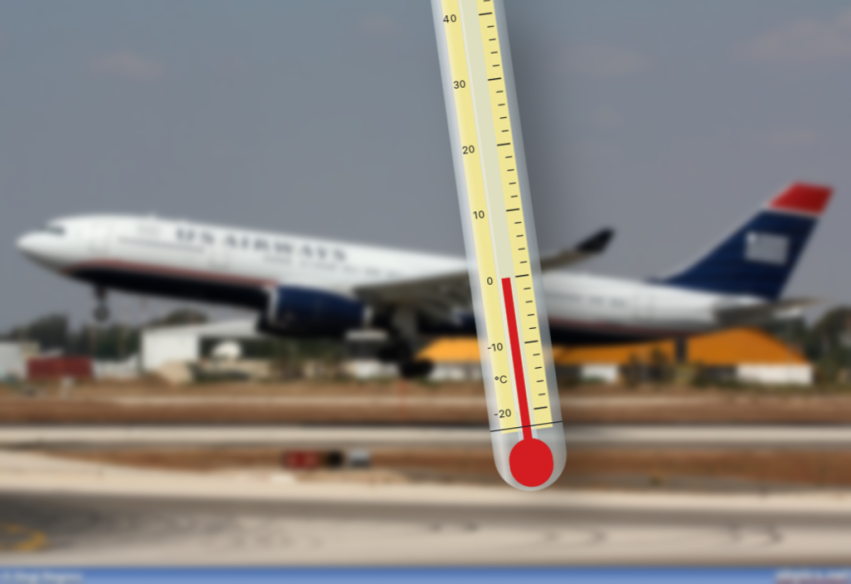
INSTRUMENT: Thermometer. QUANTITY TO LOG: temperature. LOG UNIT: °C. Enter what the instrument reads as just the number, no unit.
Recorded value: 0
